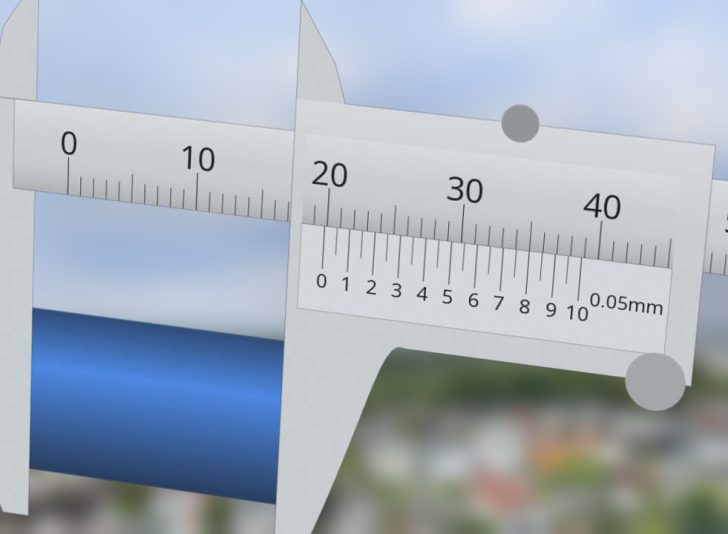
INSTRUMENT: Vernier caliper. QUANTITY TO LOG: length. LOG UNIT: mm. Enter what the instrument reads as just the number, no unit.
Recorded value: 19.8
